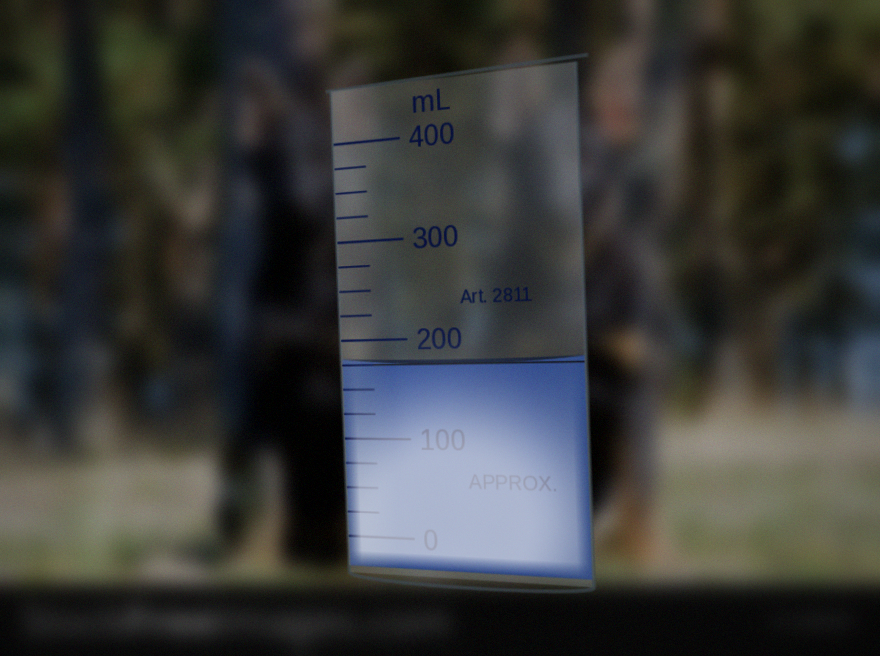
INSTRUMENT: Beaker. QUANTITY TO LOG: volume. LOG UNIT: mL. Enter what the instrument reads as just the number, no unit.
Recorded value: 175
